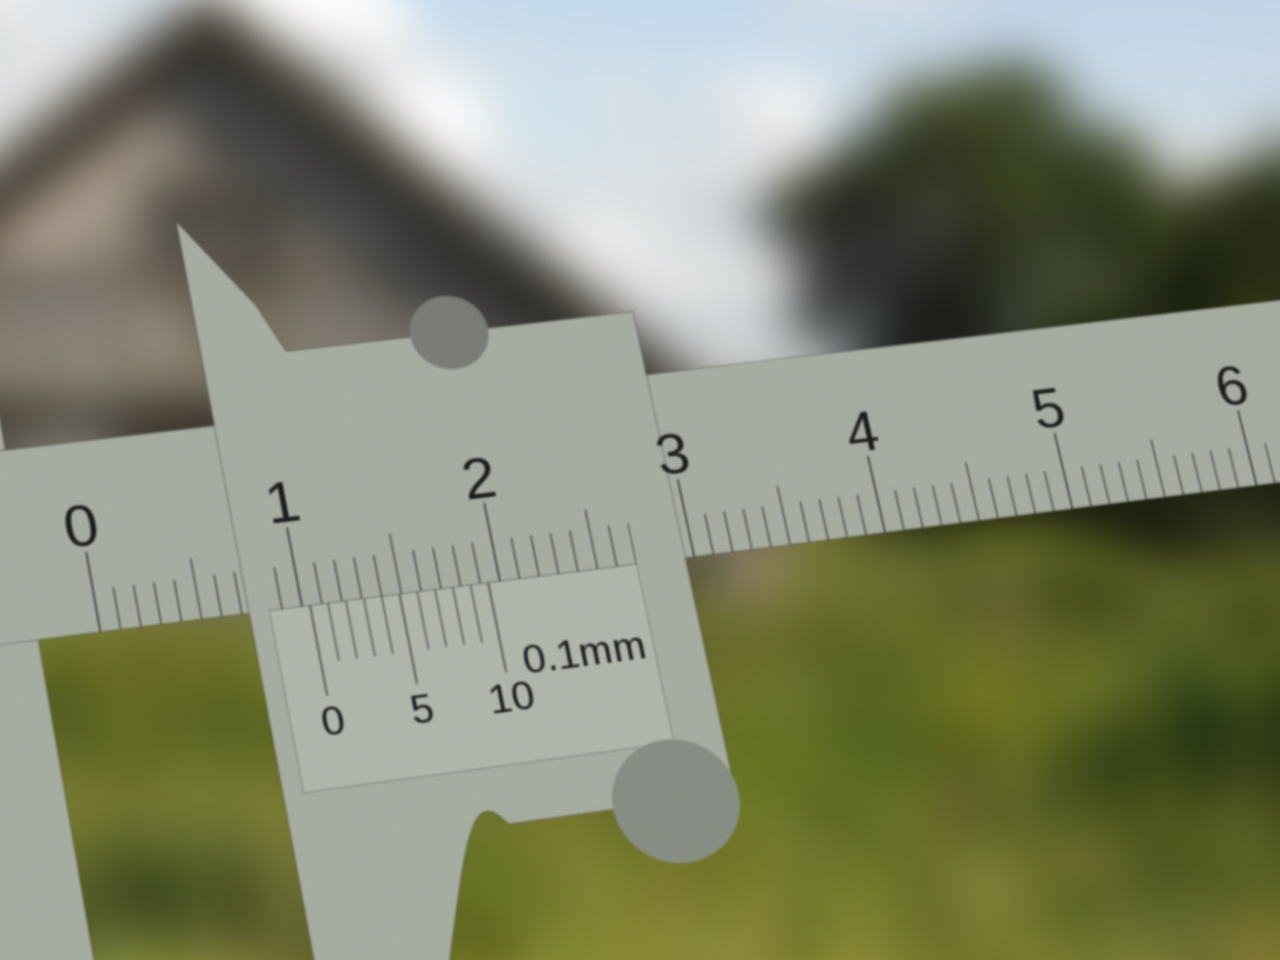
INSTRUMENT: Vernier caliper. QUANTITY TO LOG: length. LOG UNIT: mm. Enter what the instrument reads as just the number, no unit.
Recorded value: 10.4
